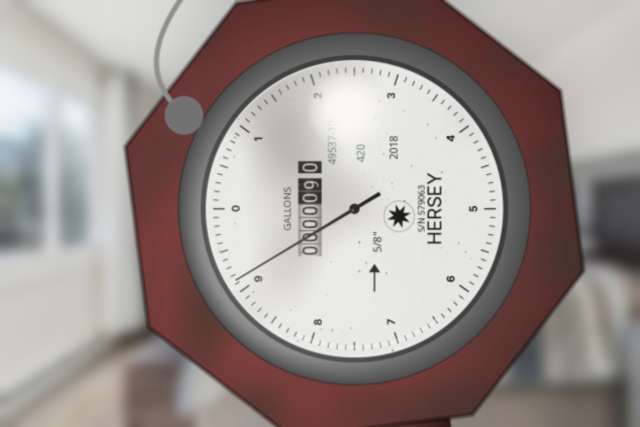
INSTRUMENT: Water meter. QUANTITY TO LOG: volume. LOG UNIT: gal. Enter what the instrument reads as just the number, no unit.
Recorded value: 89.1
